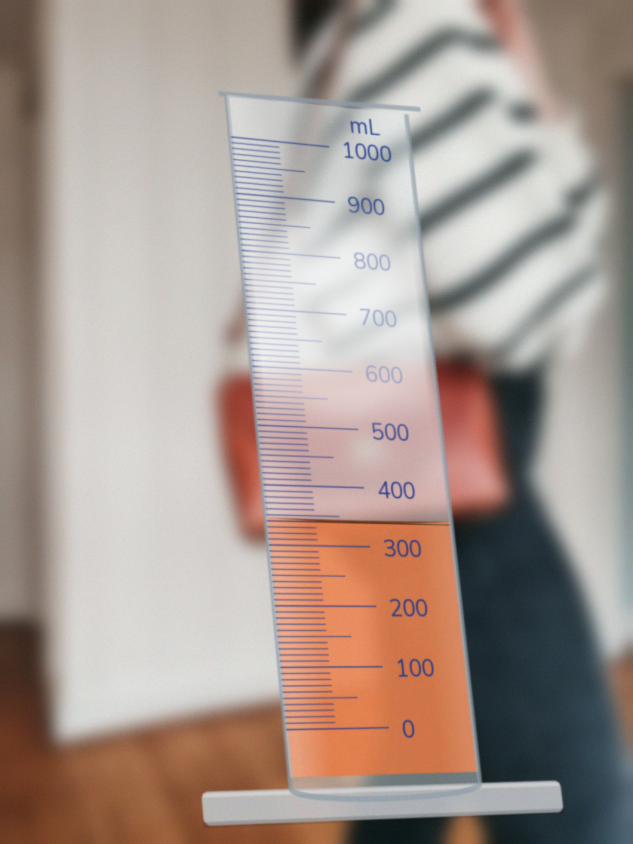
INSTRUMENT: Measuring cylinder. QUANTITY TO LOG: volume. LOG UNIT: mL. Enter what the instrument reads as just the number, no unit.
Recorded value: 340
